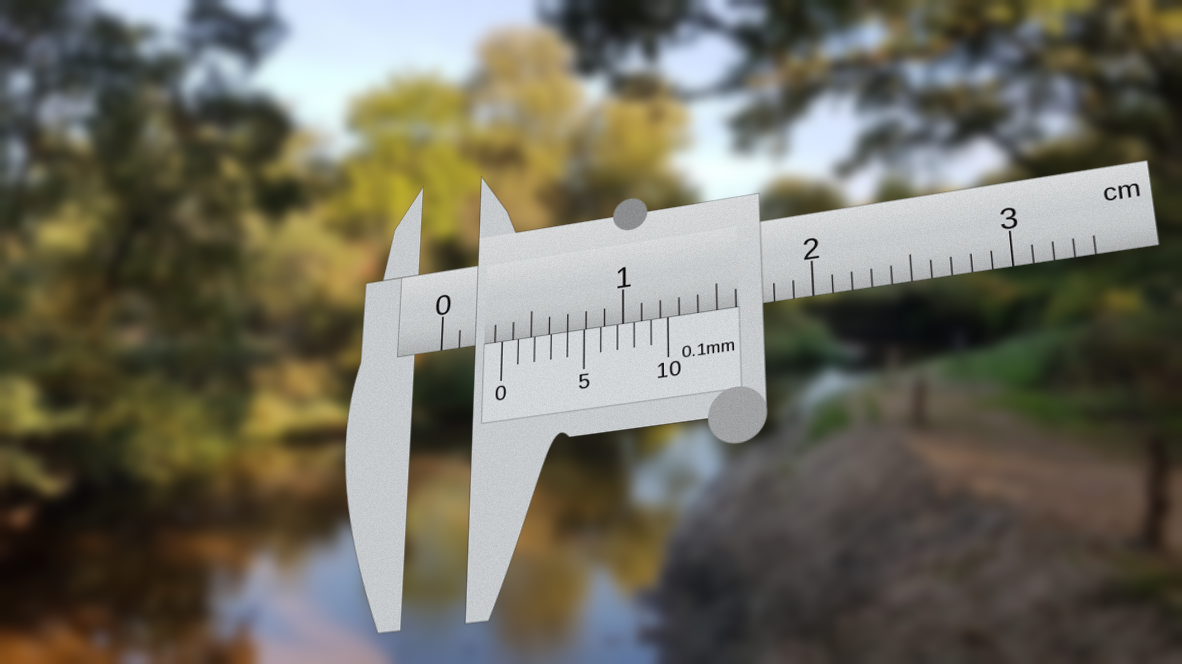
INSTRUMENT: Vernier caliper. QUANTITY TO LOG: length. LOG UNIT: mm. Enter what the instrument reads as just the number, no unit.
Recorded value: 3.4
